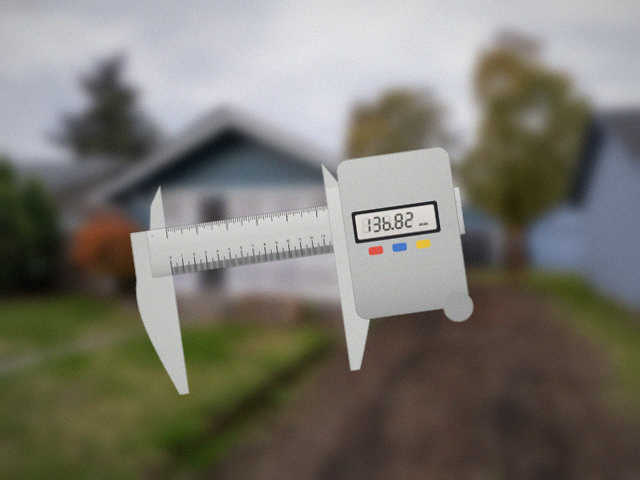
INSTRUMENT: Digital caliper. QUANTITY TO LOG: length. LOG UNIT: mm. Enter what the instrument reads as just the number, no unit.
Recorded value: 136.82
